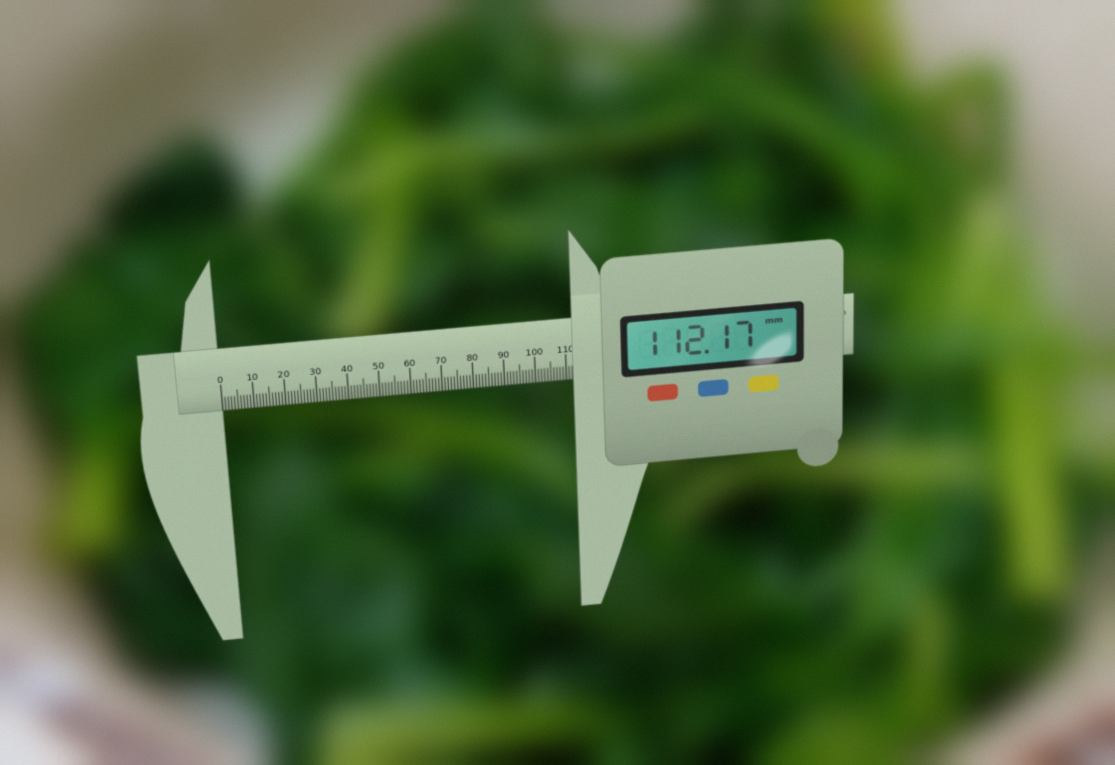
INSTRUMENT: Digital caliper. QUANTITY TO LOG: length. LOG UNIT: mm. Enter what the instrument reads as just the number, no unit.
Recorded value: 112.17
